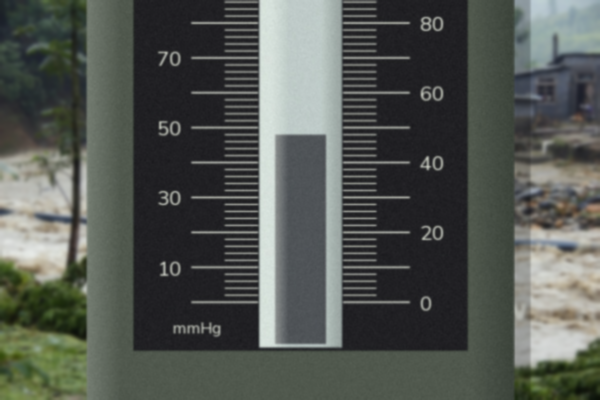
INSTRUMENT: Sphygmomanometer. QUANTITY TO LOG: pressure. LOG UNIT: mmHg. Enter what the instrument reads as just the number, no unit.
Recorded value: 48
